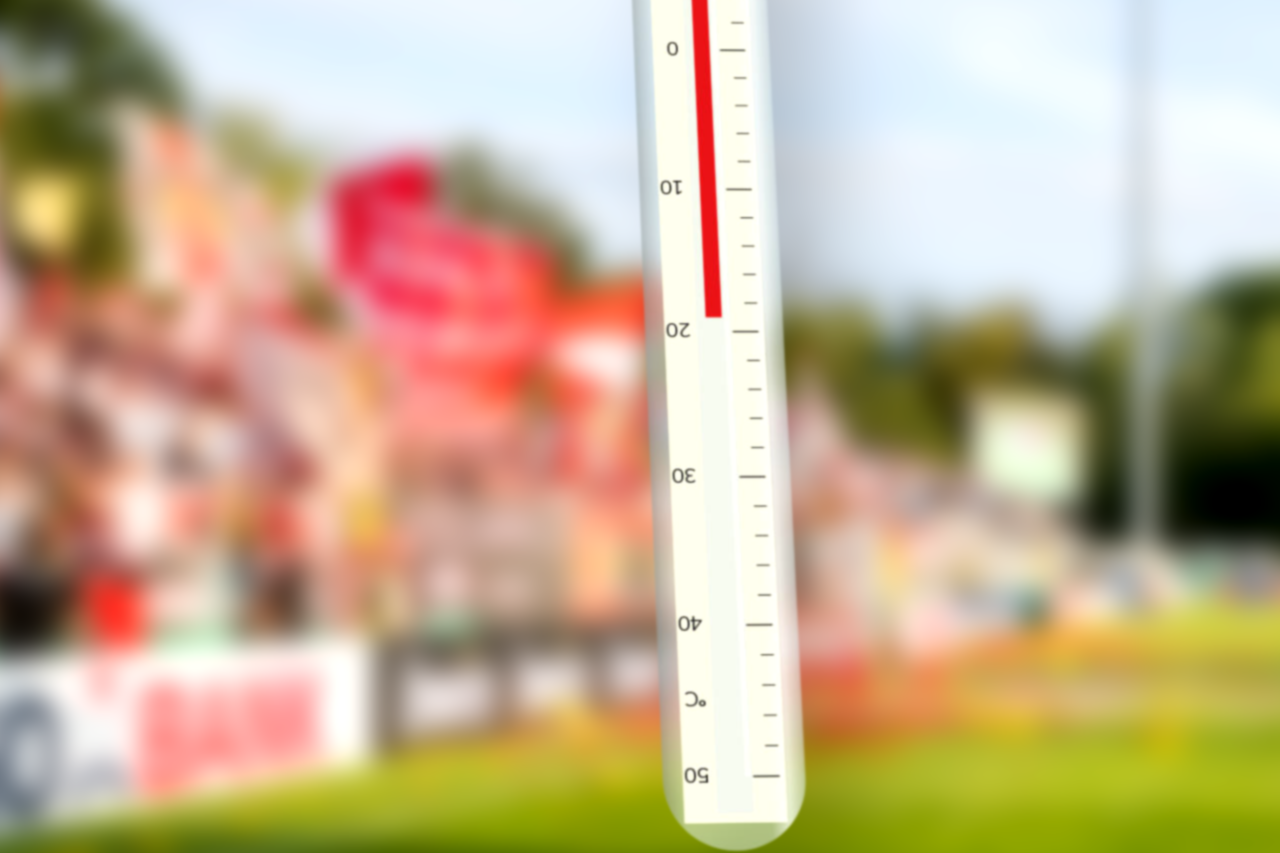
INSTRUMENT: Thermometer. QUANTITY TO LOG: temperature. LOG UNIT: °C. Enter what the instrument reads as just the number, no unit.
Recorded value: 19
